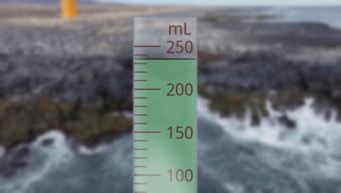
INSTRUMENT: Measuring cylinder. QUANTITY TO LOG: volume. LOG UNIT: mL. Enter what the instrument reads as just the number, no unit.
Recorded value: 235
